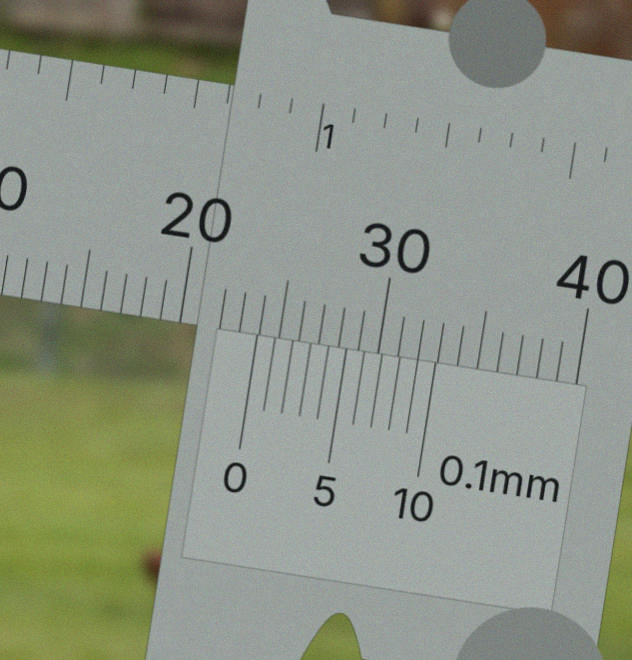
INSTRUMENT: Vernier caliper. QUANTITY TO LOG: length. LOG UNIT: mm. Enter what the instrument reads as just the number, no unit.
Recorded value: 23.9
